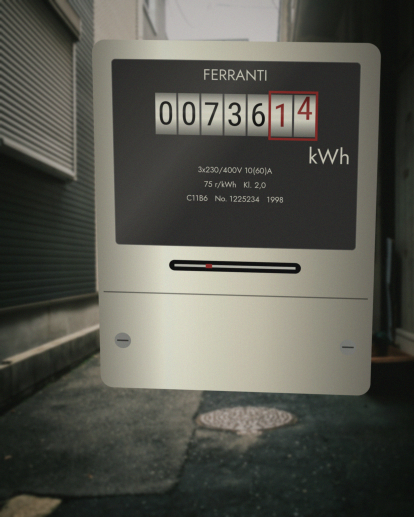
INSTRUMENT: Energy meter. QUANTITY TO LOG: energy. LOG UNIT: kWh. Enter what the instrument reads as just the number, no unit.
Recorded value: 736.14
